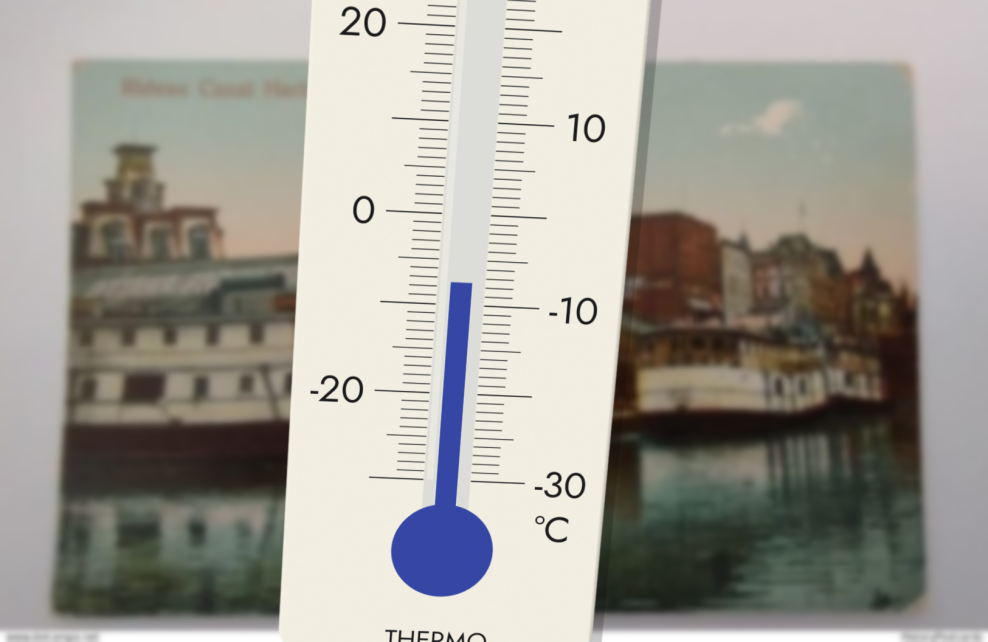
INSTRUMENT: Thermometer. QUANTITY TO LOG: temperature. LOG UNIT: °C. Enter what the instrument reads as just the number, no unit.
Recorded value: -7.5
